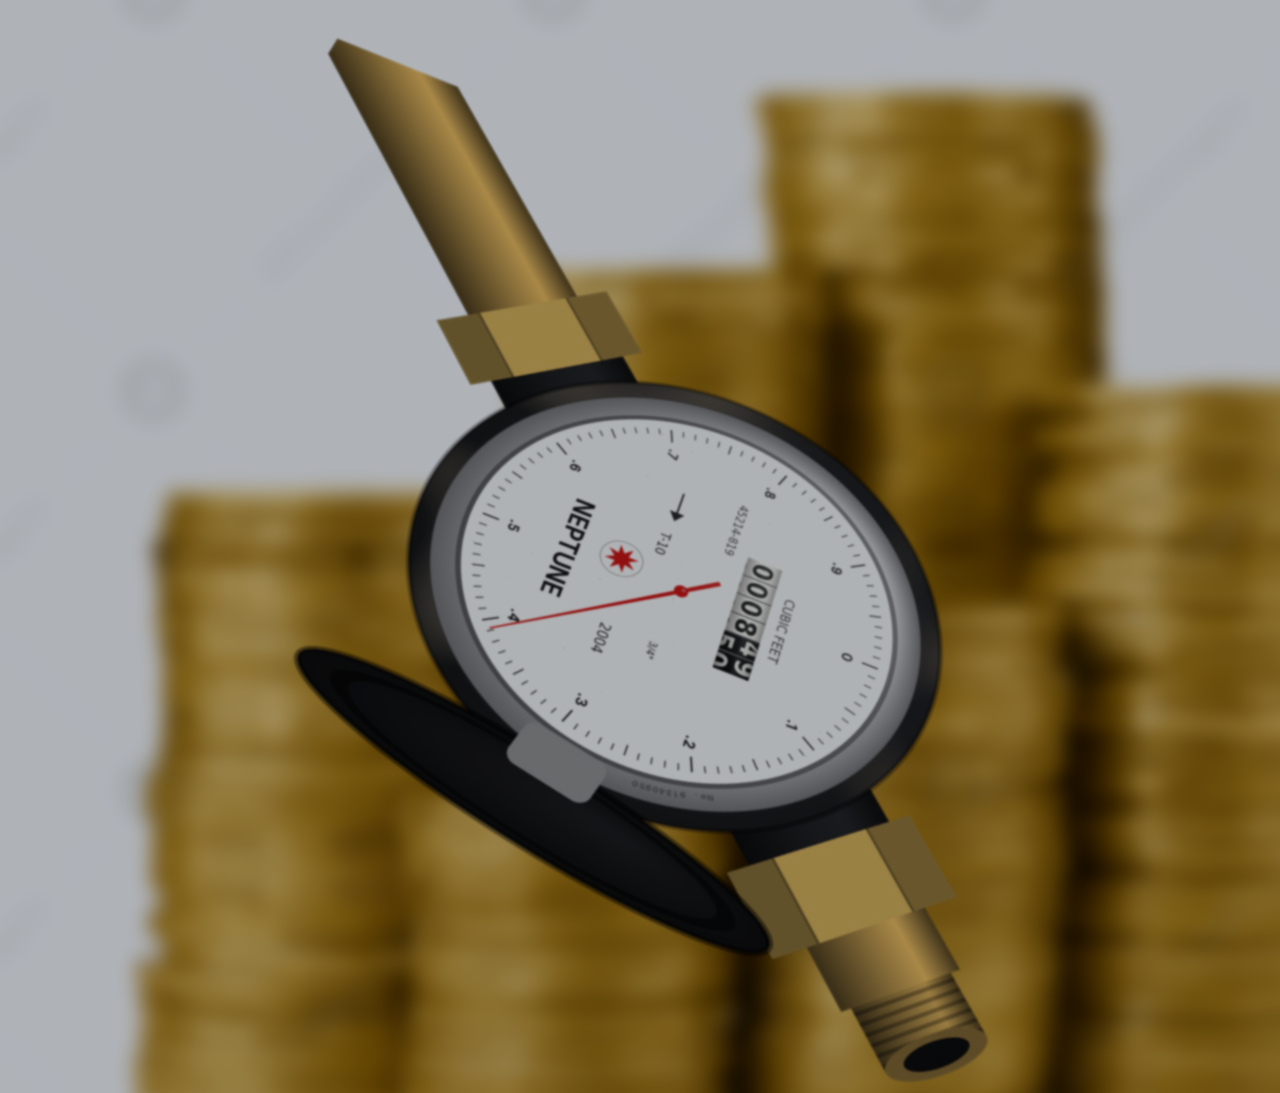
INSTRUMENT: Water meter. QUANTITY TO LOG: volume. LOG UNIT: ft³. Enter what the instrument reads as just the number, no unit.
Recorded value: 849.39
